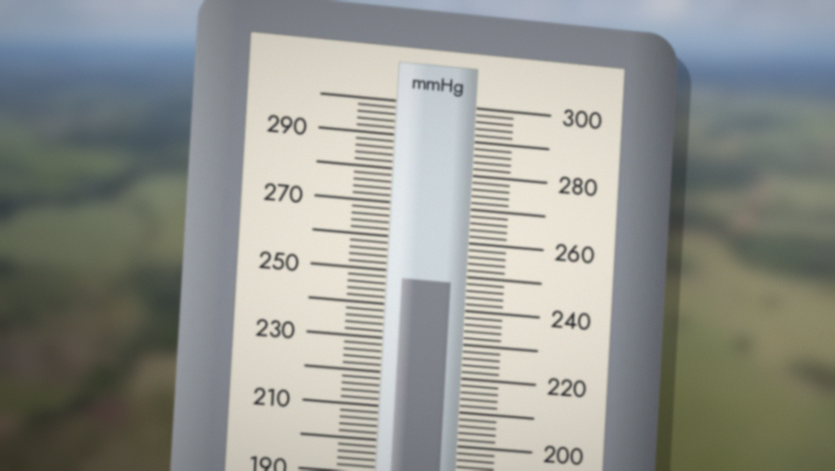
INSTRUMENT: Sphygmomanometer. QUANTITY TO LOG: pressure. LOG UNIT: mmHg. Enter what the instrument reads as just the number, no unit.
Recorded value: 248
